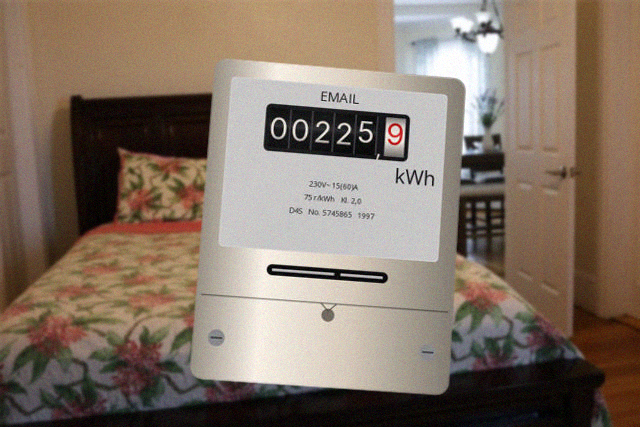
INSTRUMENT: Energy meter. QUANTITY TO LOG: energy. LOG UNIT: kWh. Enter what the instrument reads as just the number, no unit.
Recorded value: 225.9
